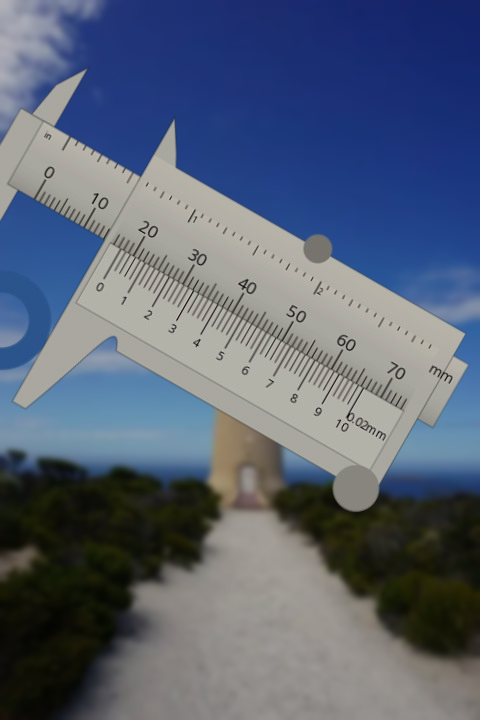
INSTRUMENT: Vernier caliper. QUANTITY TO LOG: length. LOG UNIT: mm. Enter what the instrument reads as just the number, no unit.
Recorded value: 17.5
